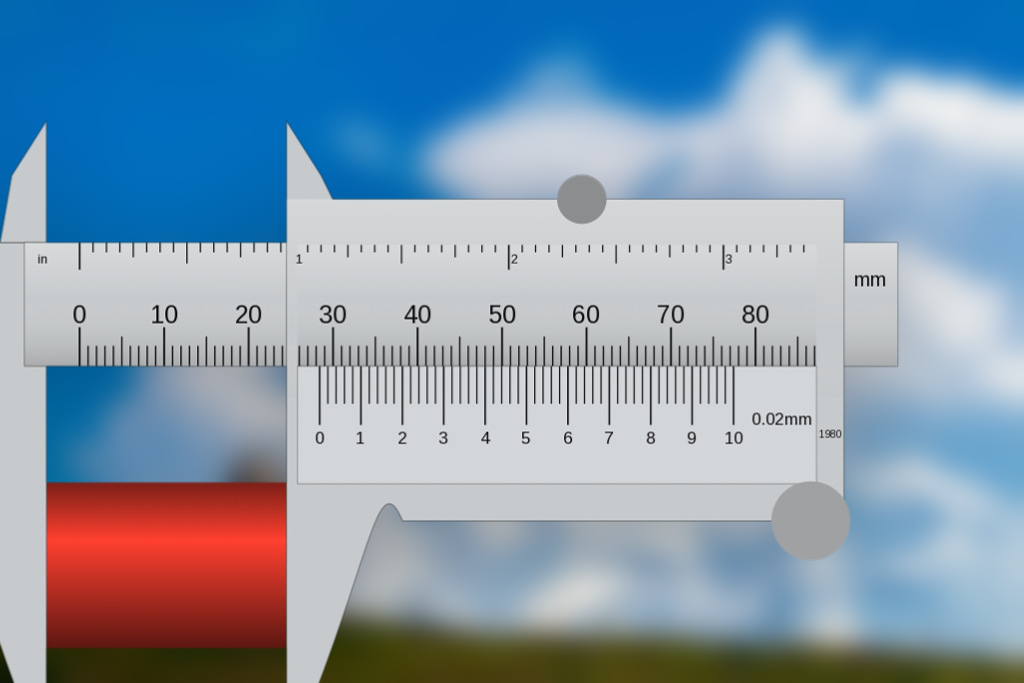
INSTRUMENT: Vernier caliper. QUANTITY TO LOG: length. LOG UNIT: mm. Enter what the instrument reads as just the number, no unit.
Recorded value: 28.4
